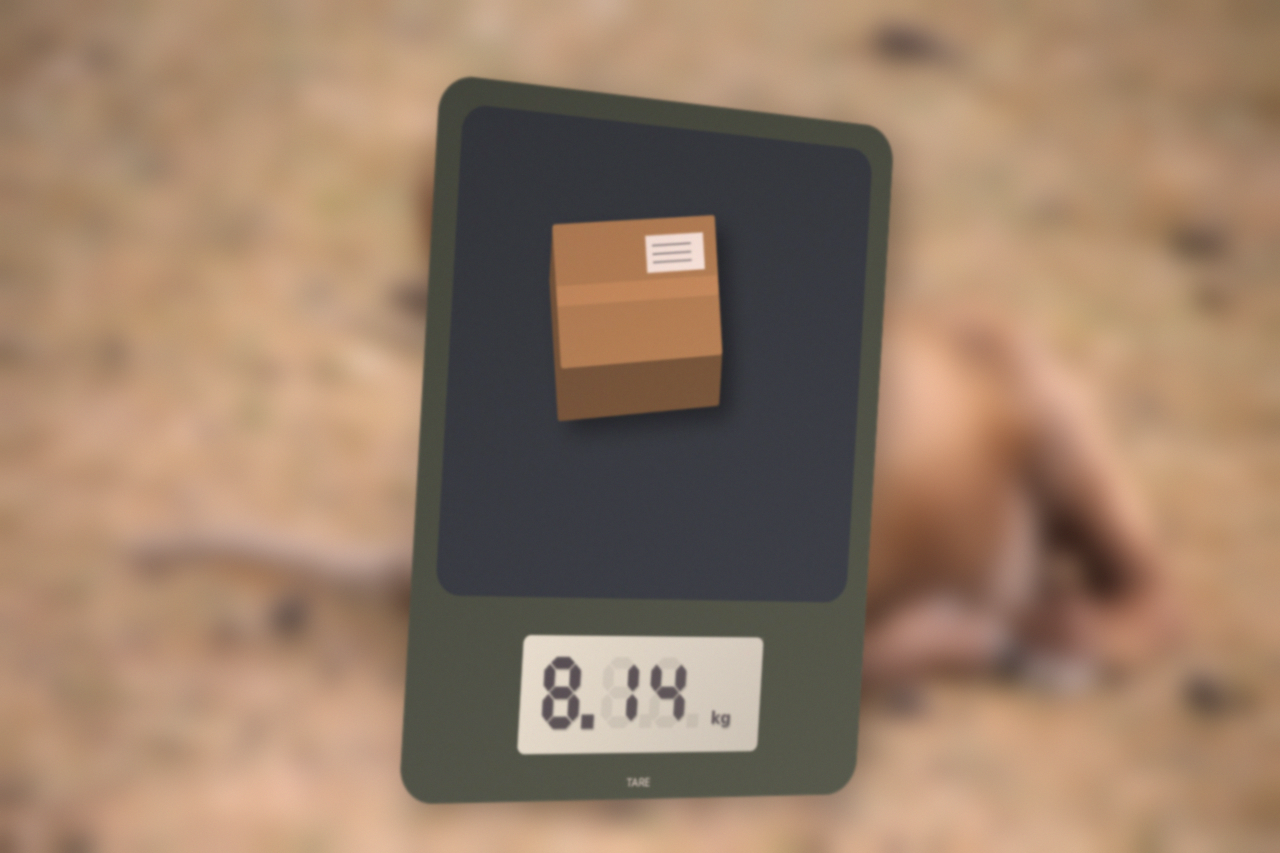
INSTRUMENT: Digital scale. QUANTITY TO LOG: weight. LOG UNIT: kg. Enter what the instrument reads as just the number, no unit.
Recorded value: 8.14
